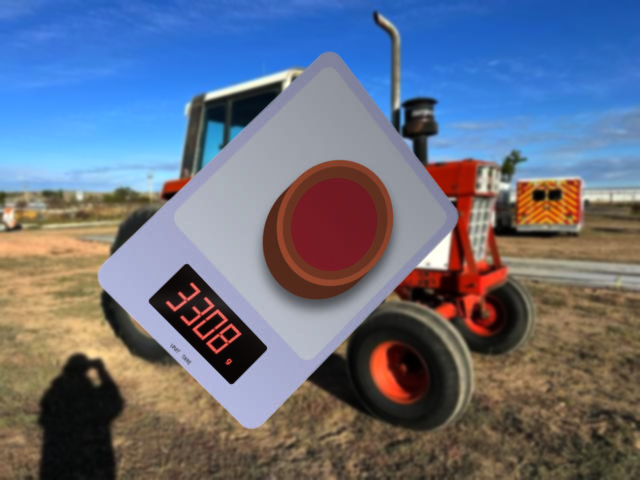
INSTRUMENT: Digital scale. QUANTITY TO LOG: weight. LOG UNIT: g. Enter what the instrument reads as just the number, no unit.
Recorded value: 3308
